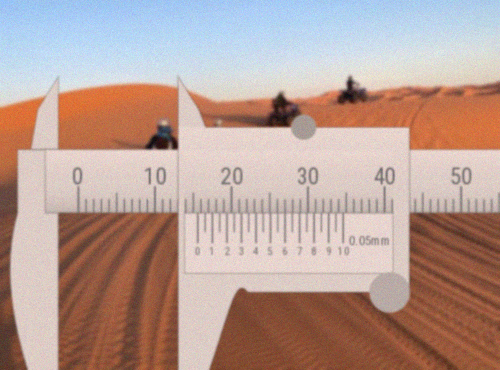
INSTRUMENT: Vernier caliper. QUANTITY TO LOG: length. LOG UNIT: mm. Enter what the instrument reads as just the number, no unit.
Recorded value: 15.6
